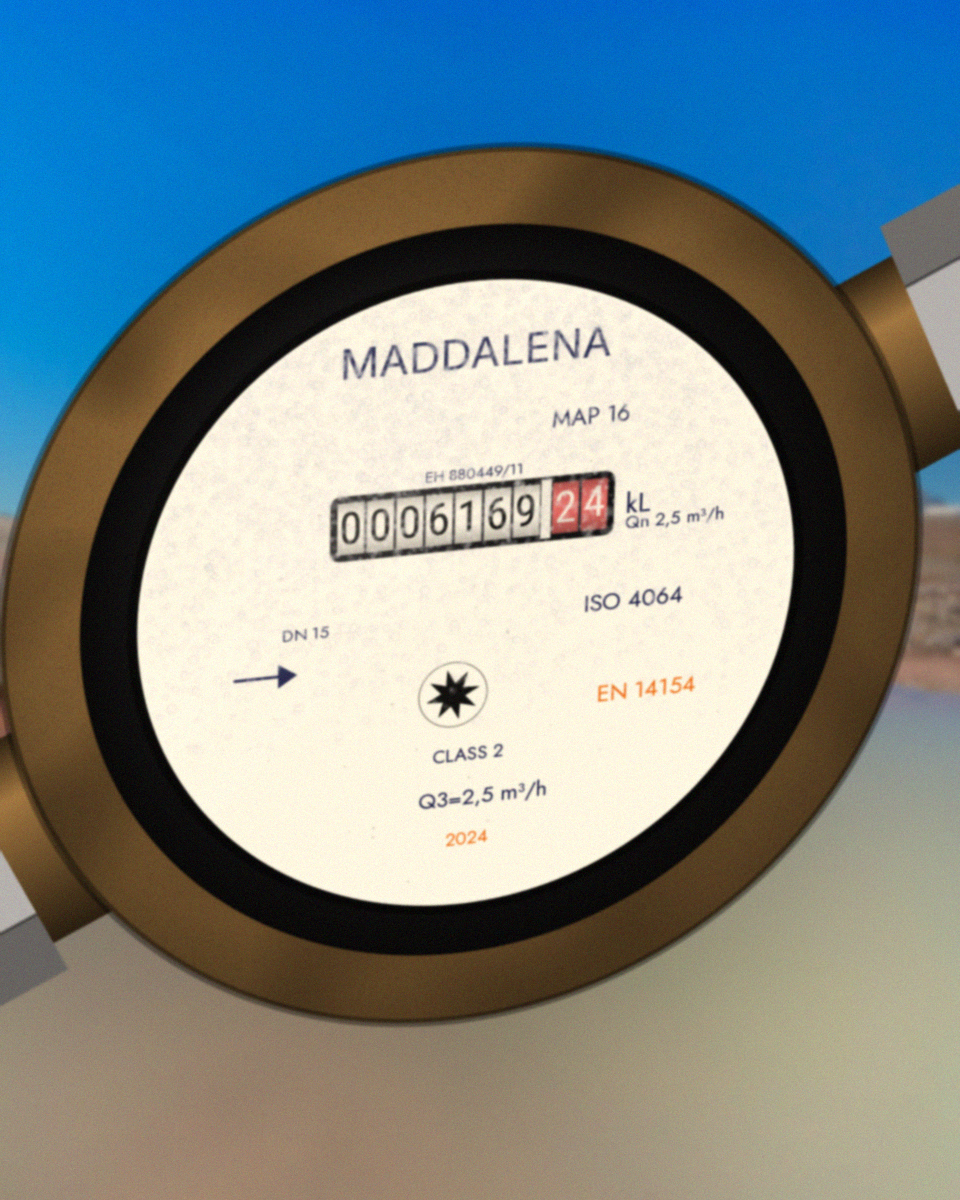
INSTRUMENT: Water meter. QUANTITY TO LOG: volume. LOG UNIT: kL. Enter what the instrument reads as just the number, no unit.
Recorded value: 6169.24
